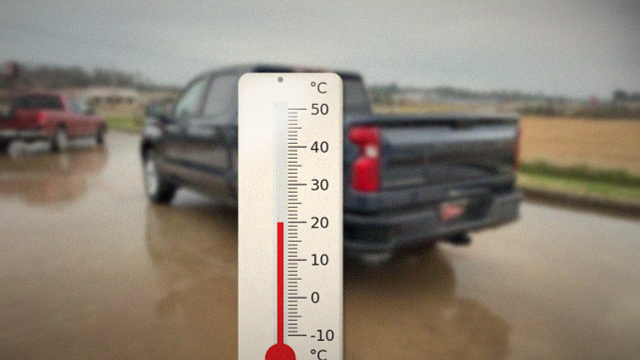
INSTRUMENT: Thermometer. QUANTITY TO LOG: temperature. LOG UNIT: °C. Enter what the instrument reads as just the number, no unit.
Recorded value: 20
